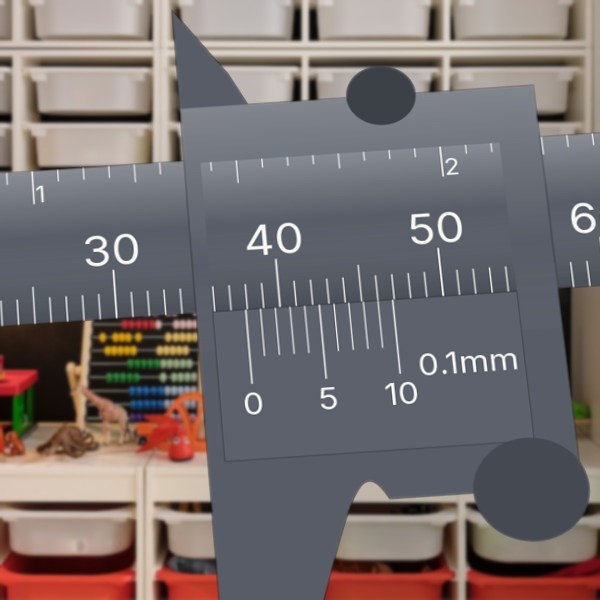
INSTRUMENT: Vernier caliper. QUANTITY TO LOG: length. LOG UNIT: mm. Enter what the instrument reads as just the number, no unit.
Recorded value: 37.9
